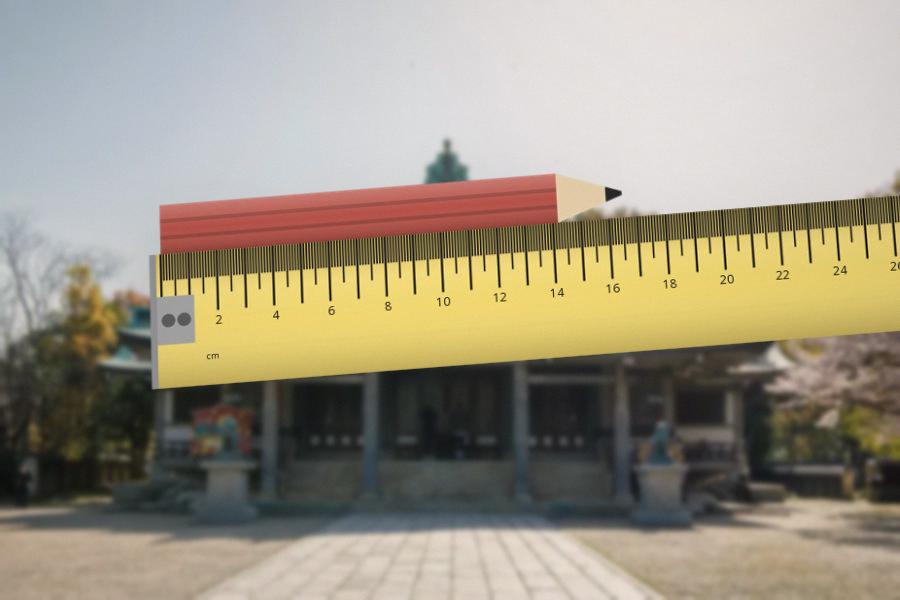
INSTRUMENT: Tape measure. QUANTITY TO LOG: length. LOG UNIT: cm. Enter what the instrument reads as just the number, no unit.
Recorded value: 16.5
